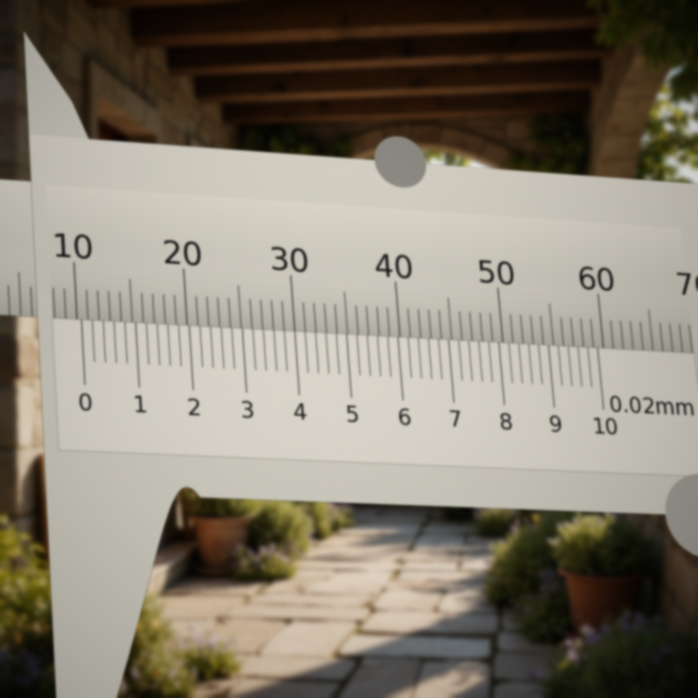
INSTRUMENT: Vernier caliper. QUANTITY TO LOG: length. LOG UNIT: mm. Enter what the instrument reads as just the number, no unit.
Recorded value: 10.4
